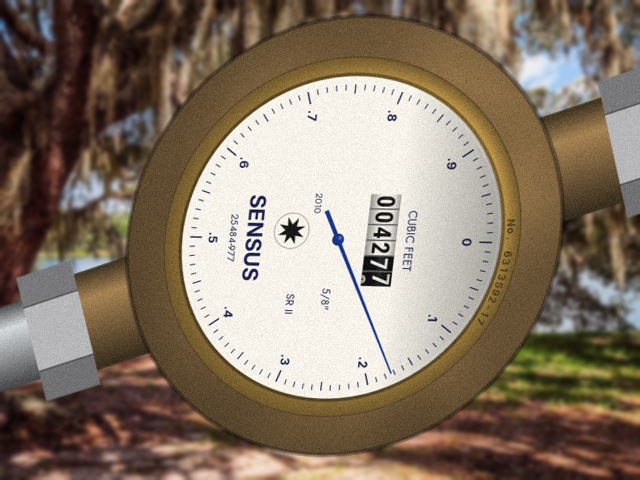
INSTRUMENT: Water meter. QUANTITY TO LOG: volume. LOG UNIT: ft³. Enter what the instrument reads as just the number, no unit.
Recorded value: 4277.17
